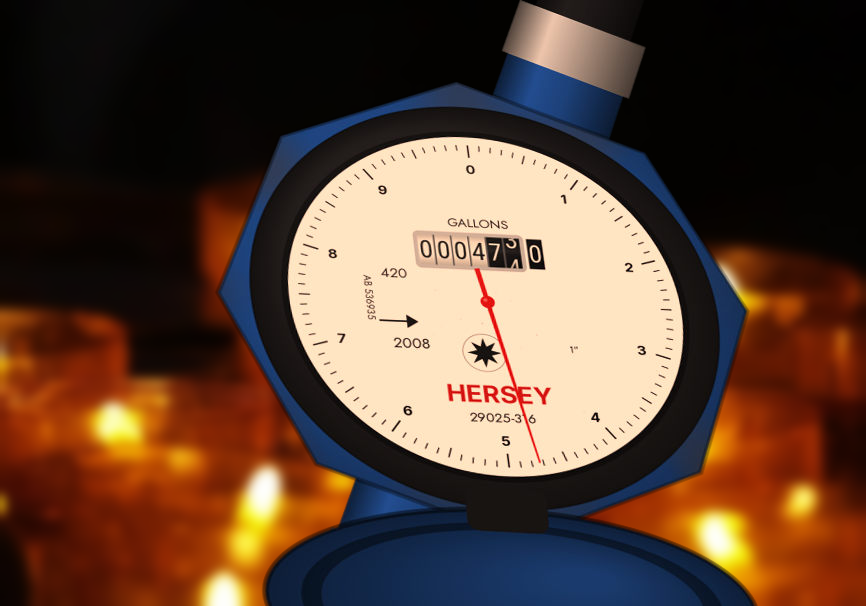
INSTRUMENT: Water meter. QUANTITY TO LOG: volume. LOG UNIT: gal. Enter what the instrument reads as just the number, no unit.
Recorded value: 4734.7
